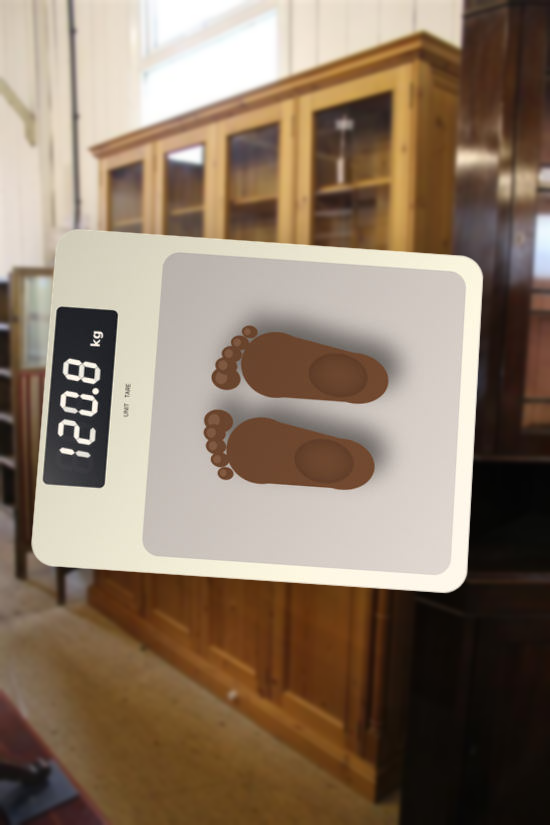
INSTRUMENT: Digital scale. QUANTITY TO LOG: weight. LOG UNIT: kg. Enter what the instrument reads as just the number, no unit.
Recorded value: 120.8
